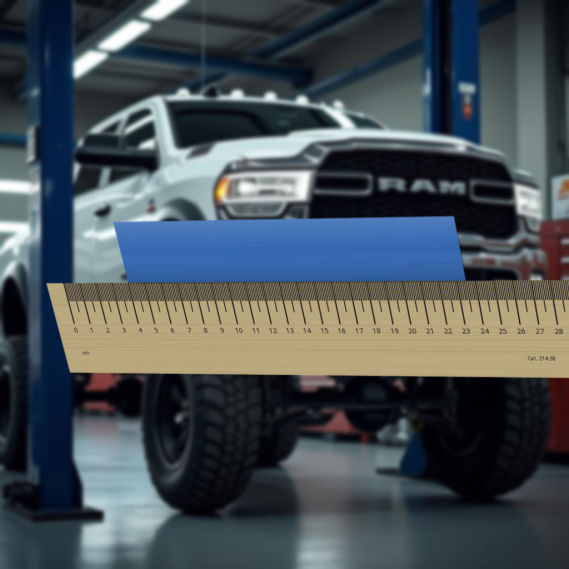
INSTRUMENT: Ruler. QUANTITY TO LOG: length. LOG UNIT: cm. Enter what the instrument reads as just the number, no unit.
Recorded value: 19.5
